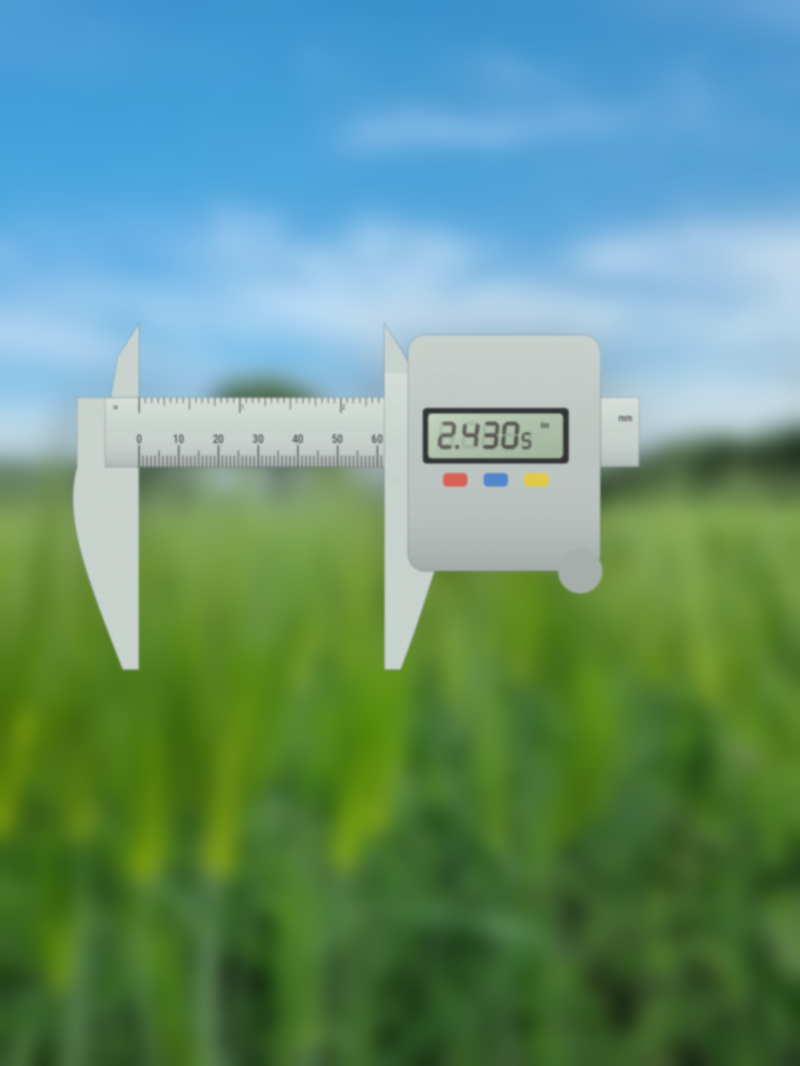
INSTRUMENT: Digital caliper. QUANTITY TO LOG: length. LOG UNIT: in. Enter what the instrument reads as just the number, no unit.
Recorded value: 2.4305
